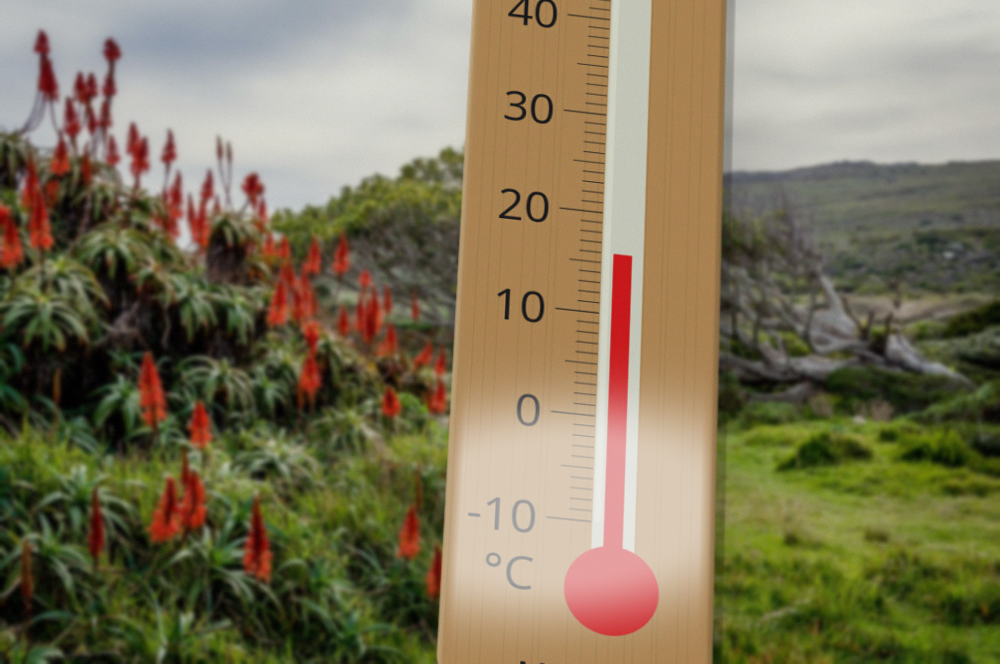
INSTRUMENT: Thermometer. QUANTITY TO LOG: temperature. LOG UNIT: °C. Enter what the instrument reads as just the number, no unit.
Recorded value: 16
